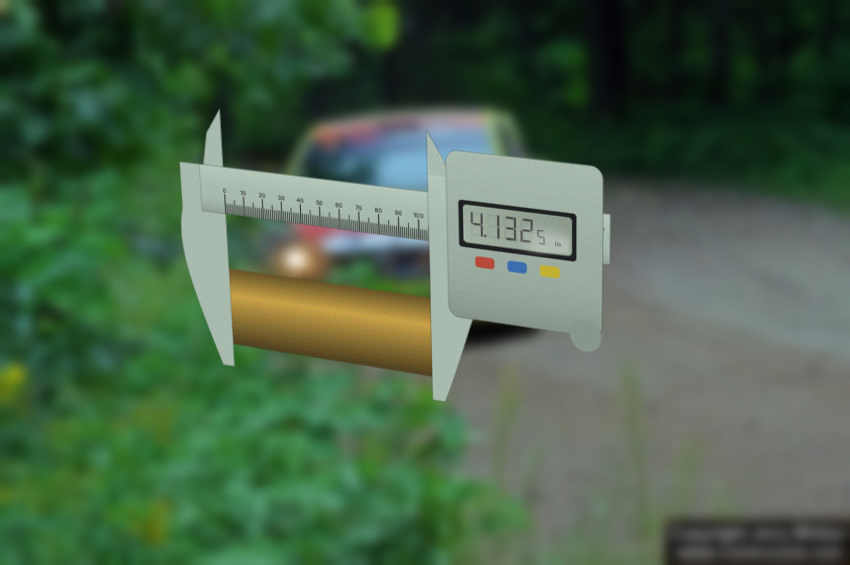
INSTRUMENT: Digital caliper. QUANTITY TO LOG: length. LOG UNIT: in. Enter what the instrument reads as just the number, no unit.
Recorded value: 4.1325
